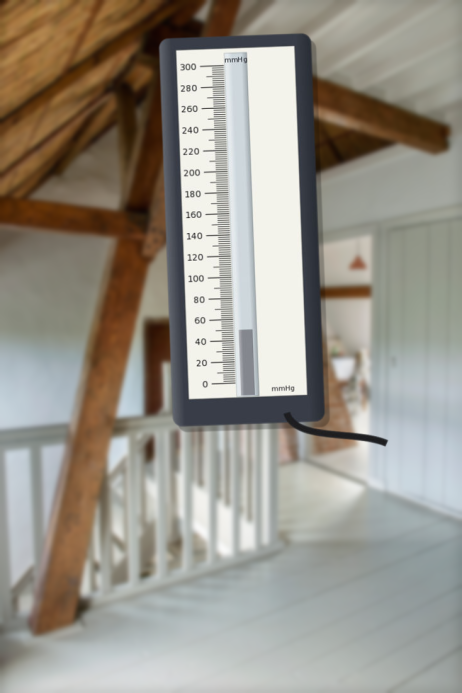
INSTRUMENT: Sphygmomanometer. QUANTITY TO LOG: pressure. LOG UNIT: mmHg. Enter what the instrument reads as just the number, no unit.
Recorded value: 50
